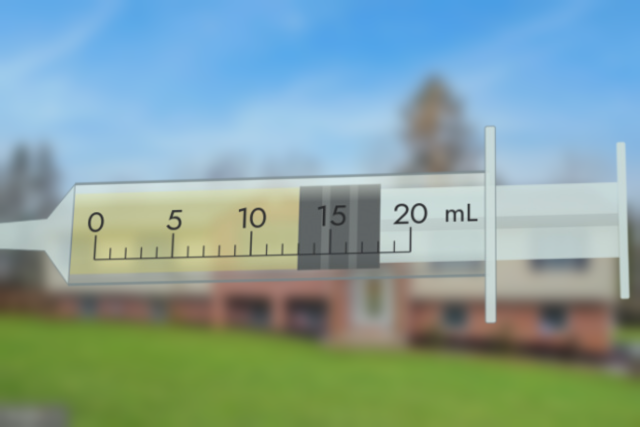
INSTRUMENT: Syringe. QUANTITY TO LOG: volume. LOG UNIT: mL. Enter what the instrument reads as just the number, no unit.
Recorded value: 13
